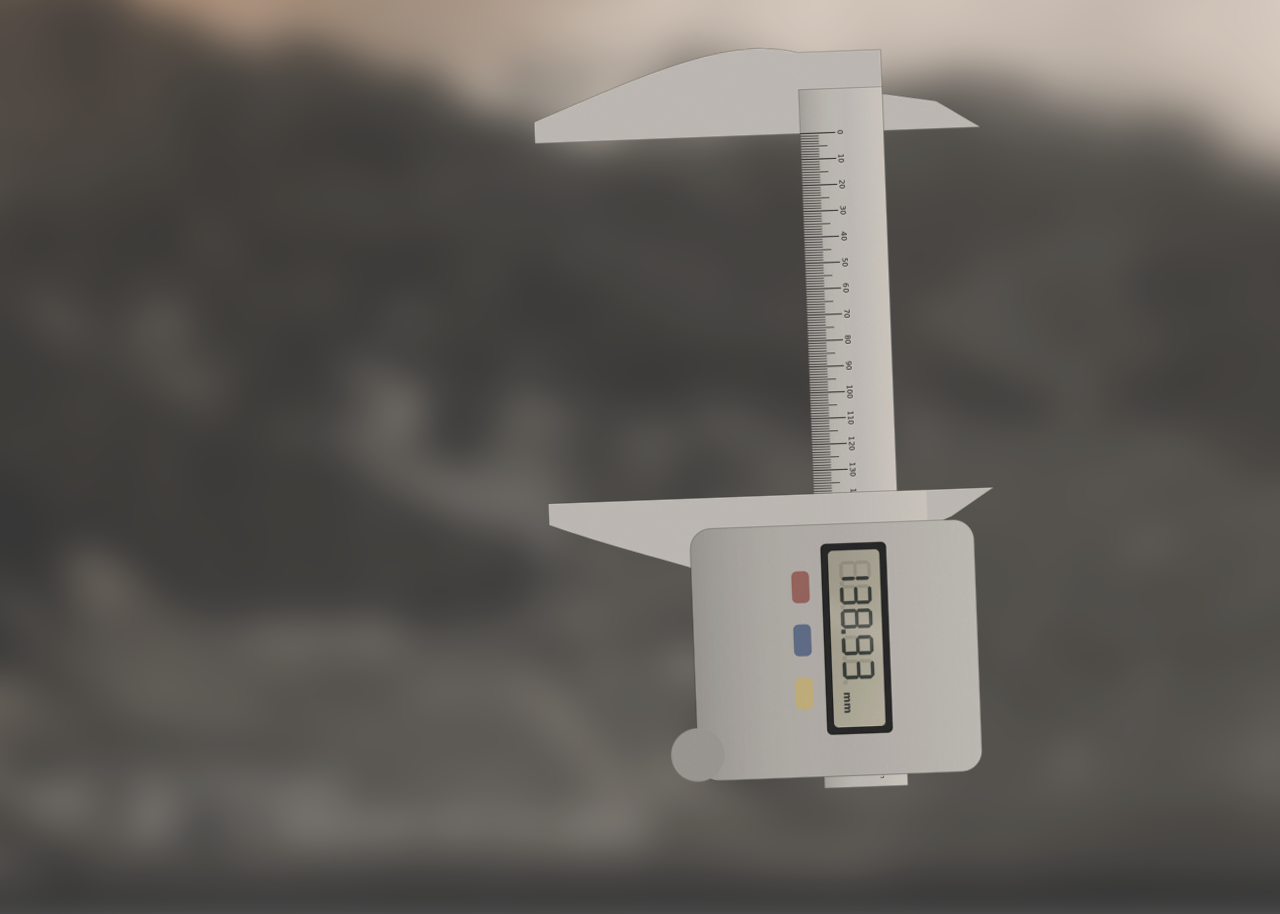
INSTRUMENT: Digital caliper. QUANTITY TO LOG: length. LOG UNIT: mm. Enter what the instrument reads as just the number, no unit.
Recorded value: 138.93
